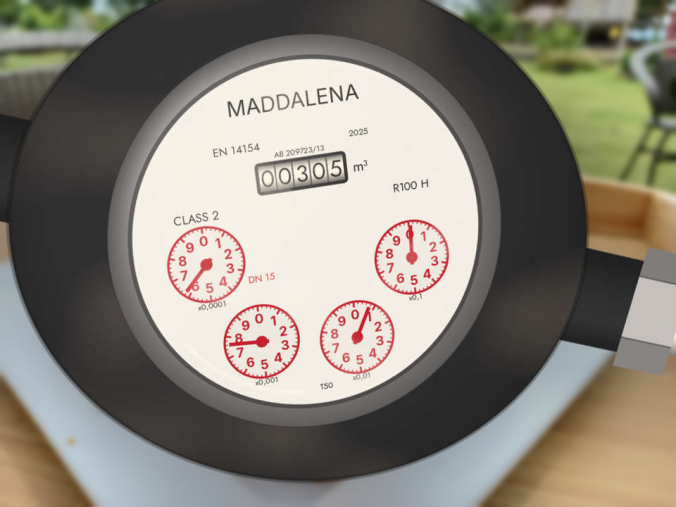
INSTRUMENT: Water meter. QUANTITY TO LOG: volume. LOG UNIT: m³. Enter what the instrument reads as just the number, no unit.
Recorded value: 305.0076
